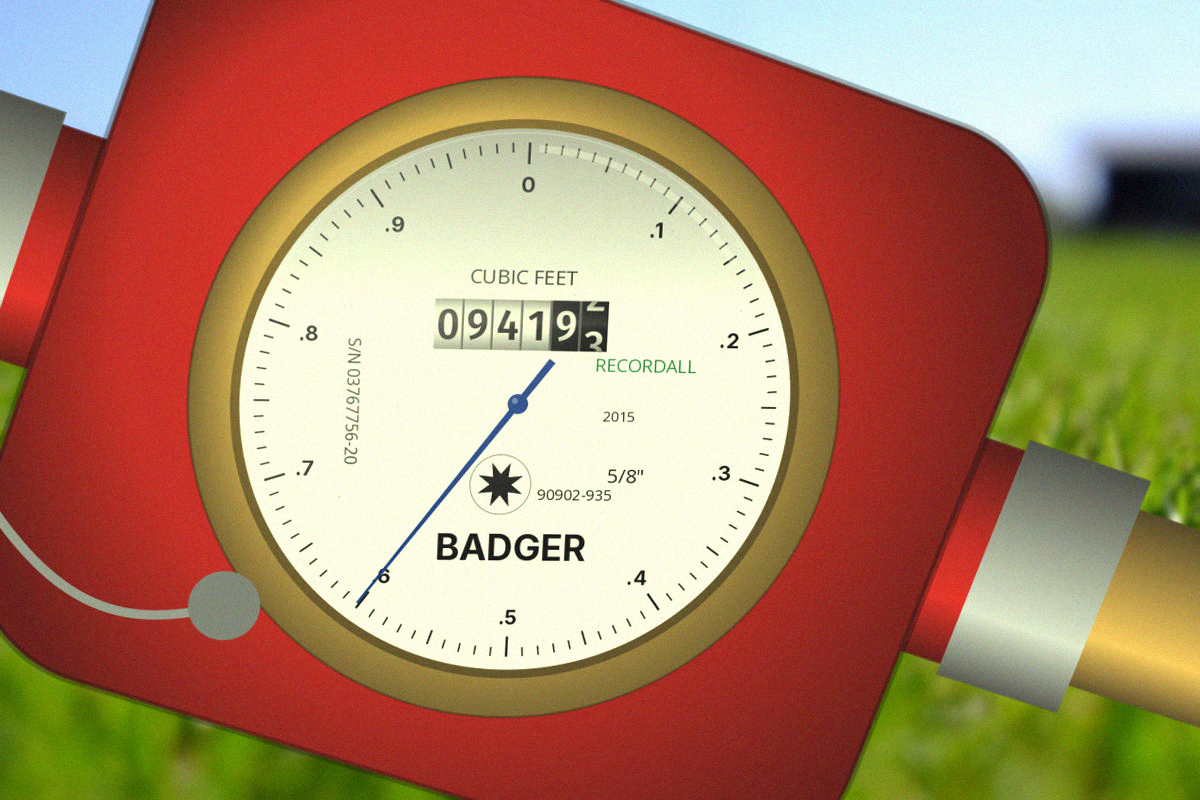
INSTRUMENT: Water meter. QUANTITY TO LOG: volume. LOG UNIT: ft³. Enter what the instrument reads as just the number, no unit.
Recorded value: 94192.60
